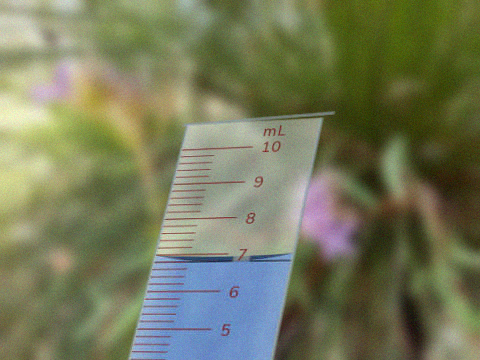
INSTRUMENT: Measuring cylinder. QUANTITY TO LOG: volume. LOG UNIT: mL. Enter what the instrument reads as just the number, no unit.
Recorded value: 6.8
